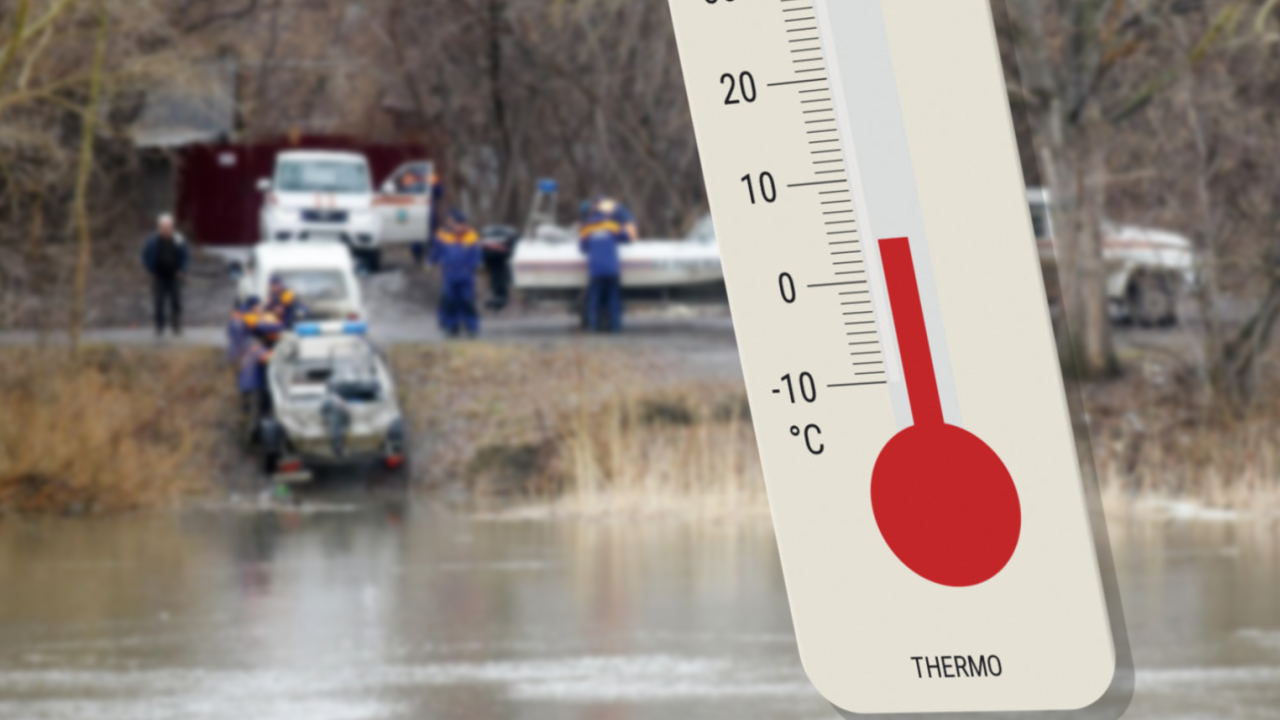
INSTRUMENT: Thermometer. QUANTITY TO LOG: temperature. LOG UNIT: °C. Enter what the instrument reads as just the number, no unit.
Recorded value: 4
